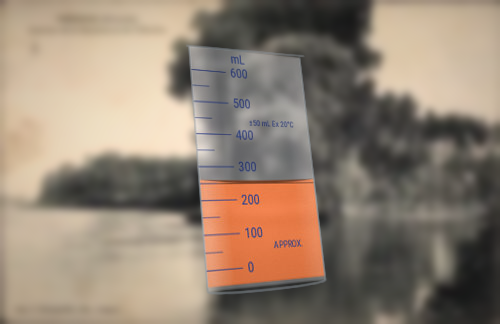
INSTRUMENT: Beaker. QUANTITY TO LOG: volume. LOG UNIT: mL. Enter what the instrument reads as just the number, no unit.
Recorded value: 250
